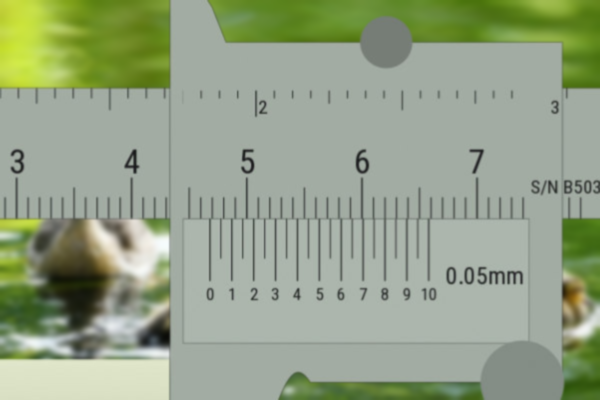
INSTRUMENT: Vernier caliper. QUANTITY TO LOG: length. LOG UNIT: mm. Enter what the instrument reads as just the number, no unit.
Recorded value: 46.8
